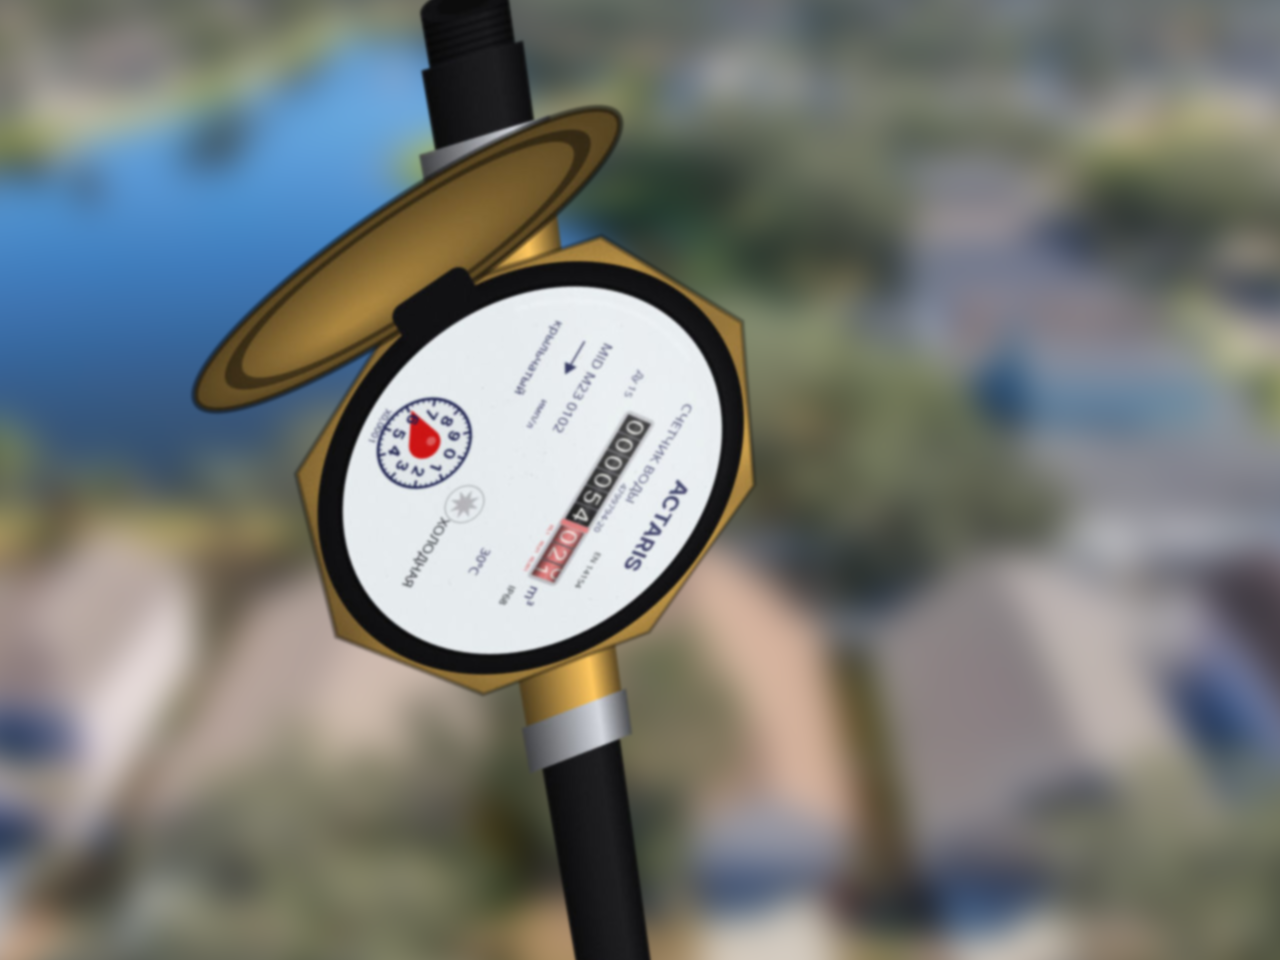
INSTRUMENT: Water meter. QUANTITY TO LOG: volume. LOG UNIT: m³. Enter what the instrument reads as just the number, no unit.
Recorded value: 54.0206
